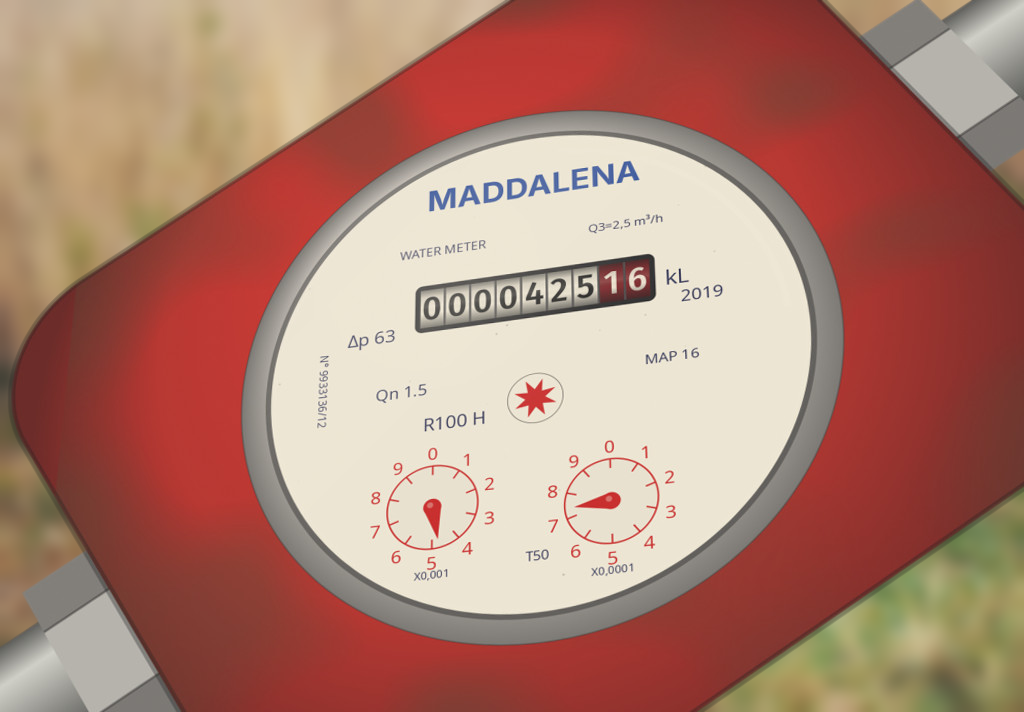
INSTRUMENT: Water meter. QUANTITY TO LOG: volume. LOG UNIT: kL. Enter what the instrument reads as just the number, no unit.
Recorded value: 425.1647
